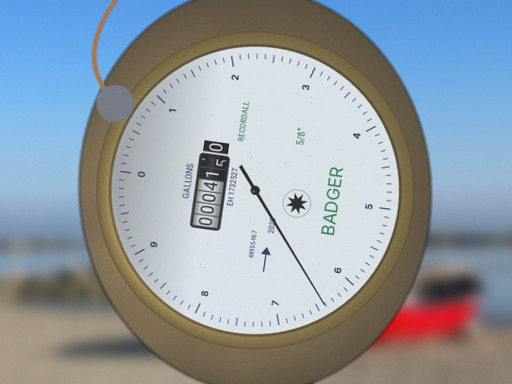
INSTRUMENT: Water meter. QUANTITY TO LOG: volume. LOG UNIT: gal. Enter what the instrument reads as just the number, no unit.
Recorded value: 4146.4
